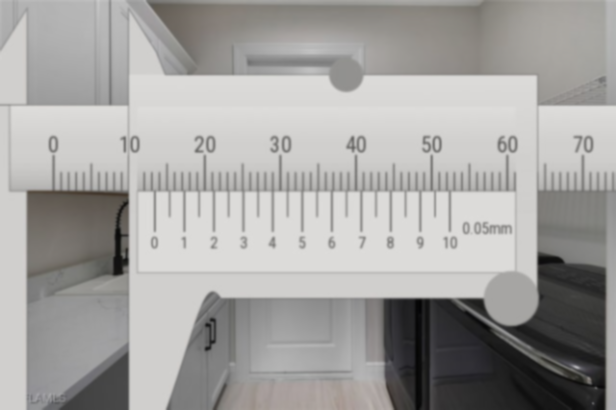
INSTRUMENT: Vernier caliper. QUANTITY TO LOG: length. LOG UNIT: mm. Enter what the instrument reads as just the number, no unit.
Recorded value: 13.4
